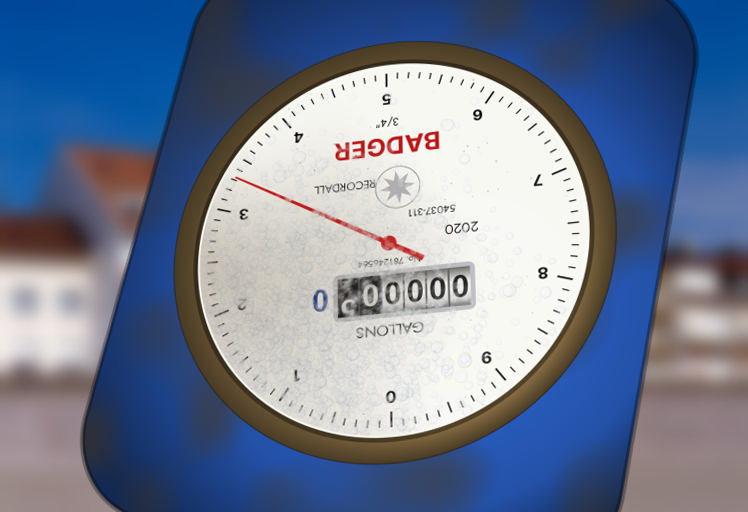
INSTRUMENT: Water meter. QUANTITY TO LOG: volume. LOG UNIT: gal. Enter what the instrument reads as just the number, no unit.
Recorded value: 53.3
